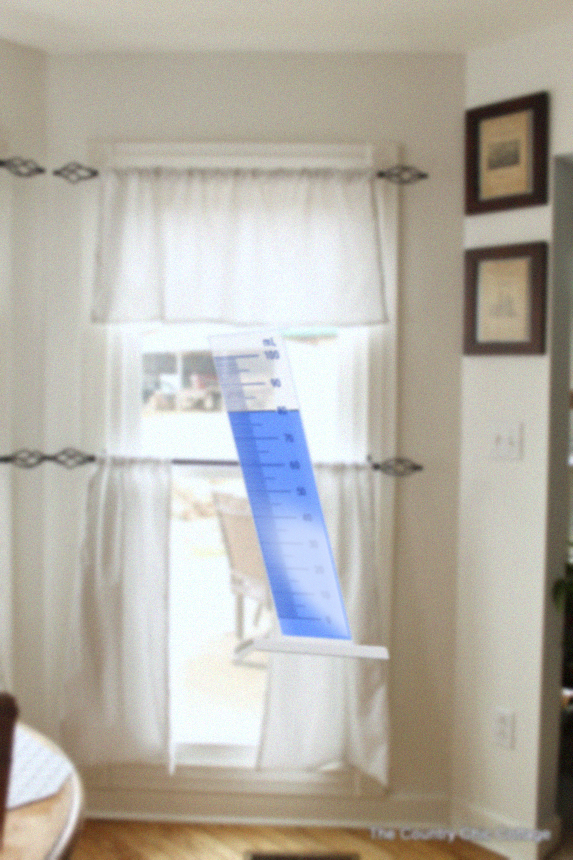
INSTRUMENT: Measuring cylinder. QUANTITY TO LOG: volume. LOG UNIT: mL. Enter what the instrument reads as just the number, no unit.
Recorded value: 80
